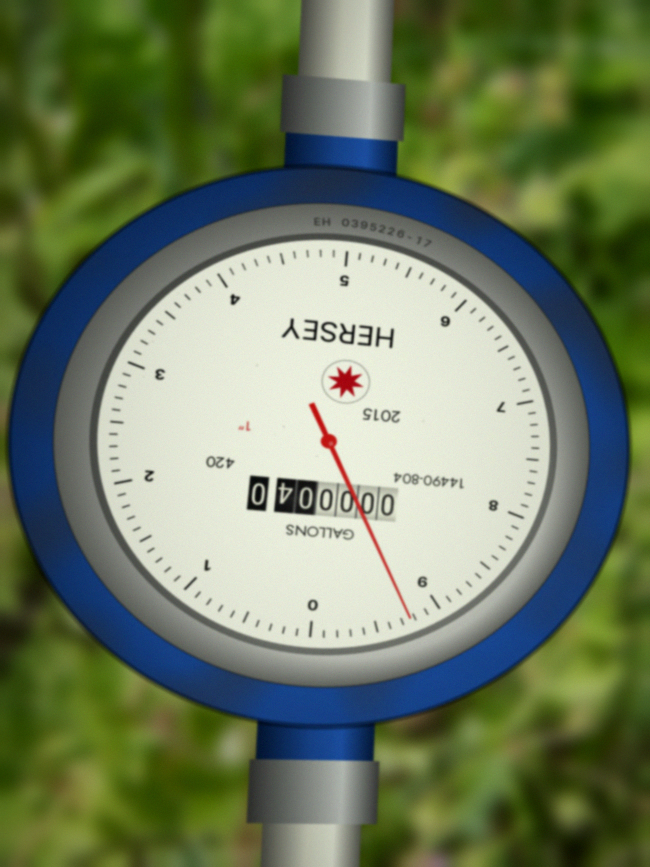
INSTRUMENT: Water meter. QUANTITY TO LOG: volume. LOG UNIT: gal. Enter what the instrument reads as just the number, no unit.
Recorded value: 39.2
